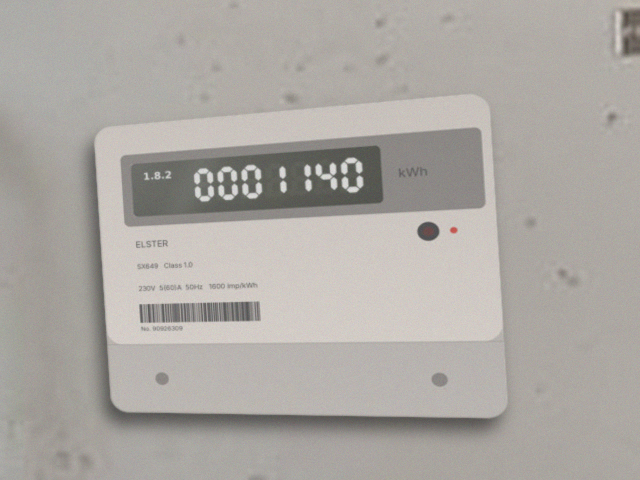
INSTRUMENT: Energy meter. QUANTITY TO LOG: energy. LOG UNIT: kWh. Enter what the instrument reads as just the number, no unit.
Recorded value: 1140
